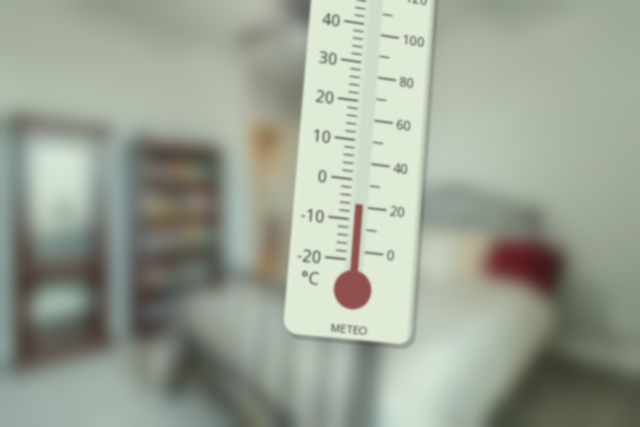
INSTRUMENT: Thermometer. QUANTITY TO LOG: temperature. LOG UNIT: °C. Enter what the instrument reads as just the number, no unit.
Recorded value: -6
